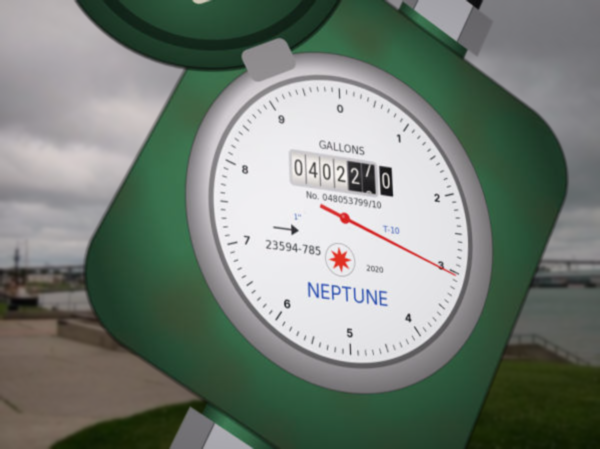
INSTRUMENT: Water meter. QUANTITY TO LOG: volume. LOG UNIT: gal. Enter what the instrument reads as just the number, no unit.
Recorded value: 402273.0
